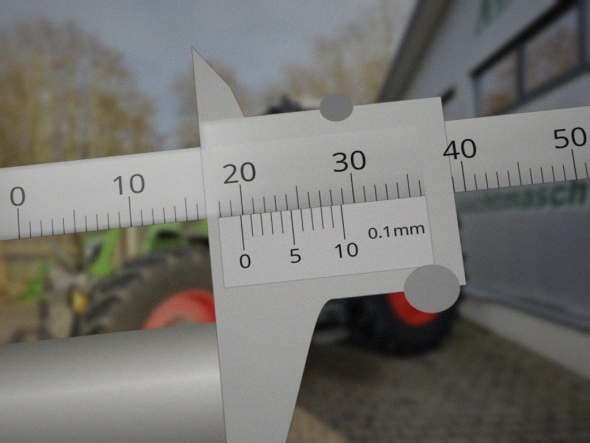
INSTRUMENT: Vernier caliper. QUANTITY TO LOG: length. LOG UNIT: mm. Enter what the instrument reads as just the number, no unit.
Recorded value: 19.8
